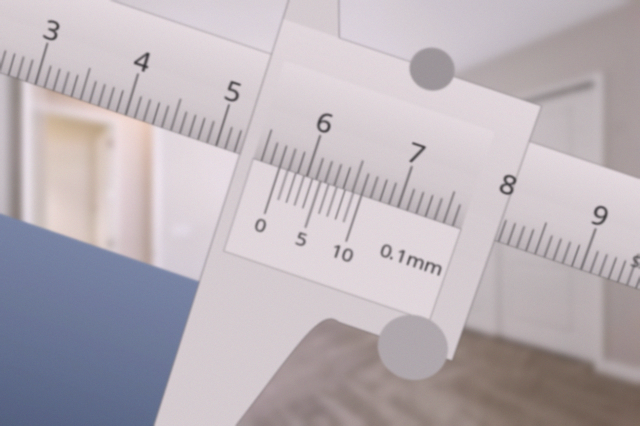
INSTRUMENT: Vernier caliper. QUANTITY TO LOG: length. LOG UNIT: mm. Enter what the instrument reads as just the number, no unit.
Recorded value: 57.0
